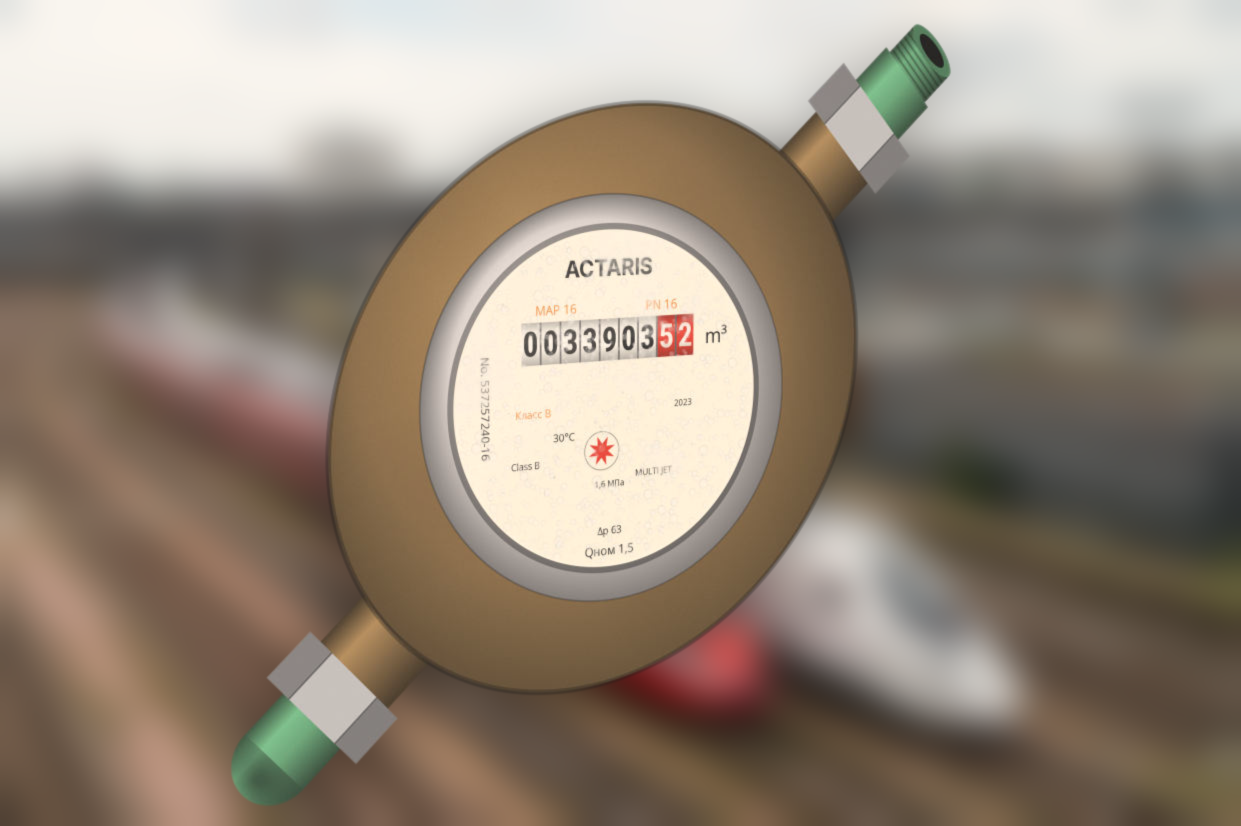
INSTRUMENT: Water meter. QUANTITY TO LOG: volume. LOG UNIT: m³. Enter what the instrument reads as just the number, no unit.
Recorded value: 33903.52
